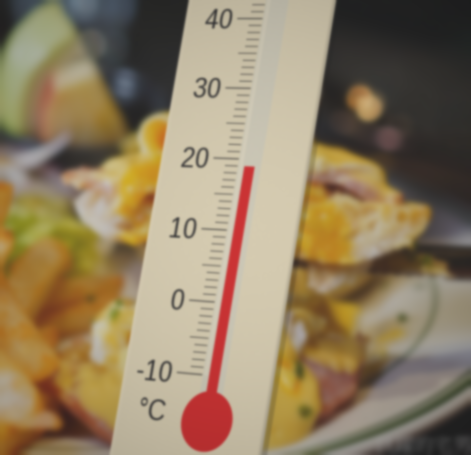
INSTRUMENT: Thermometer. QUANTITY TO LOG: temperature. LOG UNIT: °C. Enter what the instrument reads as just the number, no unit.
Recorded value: 19
